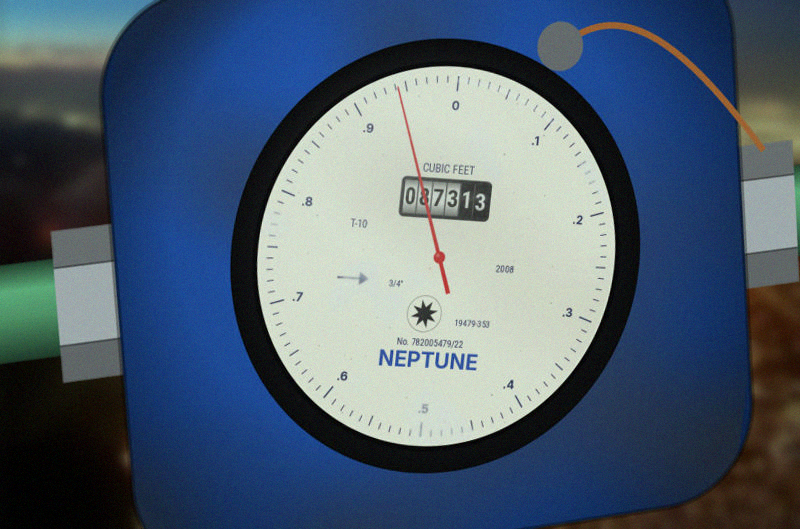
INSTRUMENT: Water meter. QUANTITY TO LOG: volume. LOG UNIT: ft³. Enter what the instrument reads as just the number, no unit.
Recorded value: 87312.94
